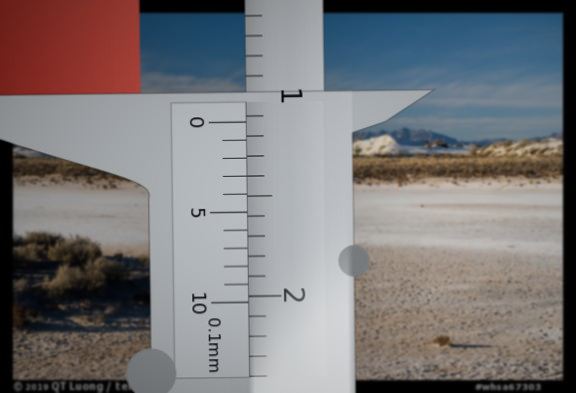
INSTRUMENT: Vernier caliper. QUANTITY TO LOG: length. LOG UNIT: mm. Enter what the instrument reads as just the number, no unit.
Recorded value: 11.3
